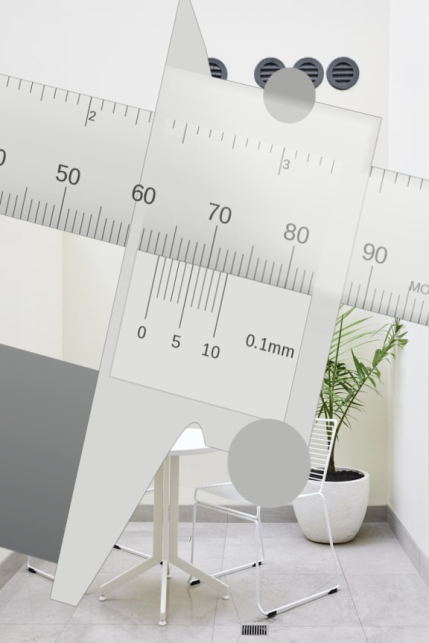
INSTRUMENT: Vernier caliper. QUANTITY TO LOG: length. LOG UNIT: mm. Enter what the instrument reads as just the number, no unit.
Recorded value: 63.6
